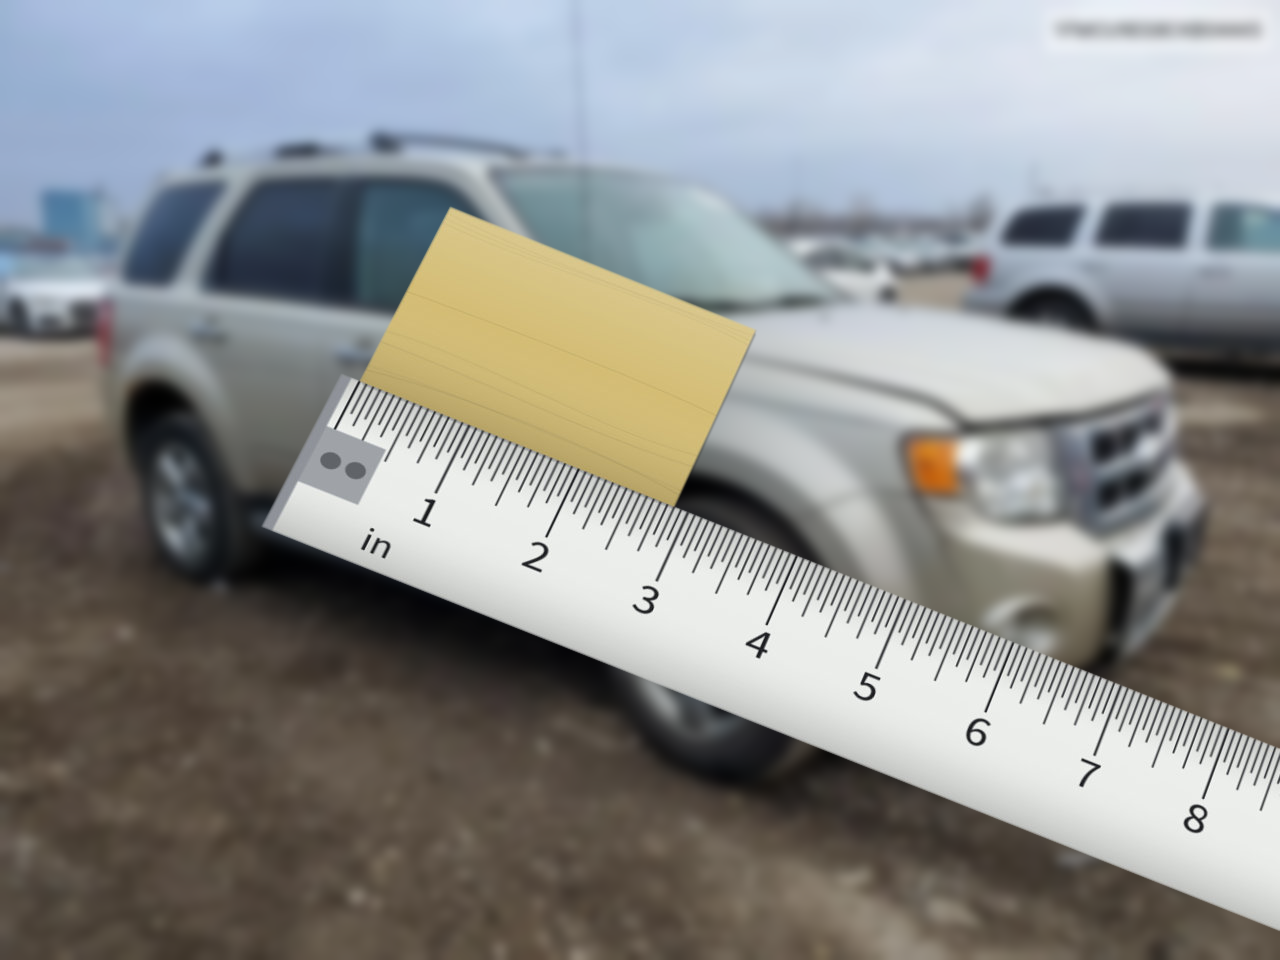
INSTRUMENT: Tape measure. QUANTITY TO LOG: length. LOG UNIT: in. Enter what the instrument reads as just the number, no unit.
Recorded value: 2.875
